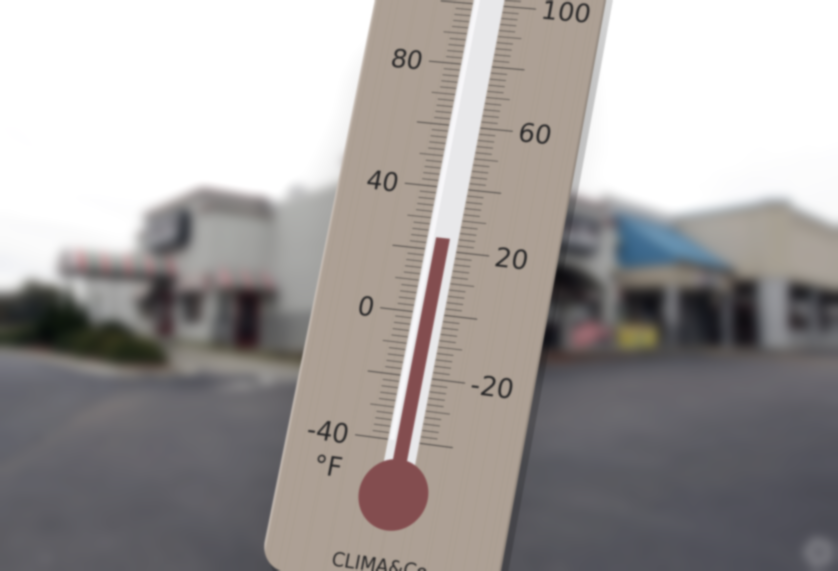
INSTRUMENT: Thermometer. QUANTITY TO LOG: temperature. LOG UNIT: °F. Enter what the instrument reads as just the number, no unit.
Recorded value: 24
